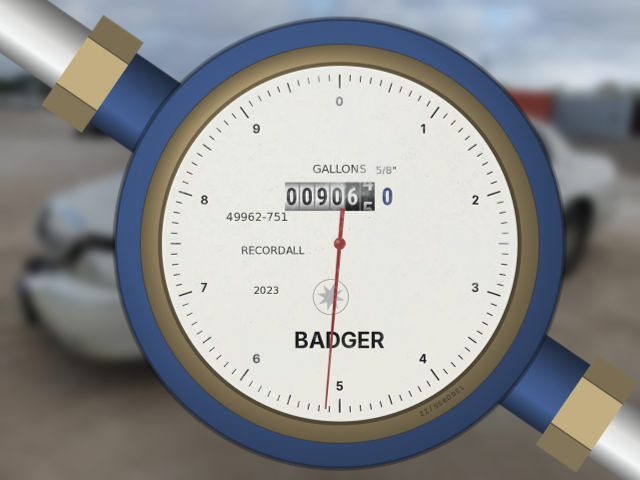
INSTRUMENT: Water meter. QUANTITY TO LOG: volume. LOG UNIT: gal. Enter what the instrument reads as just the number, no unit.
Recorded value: 90645.1
